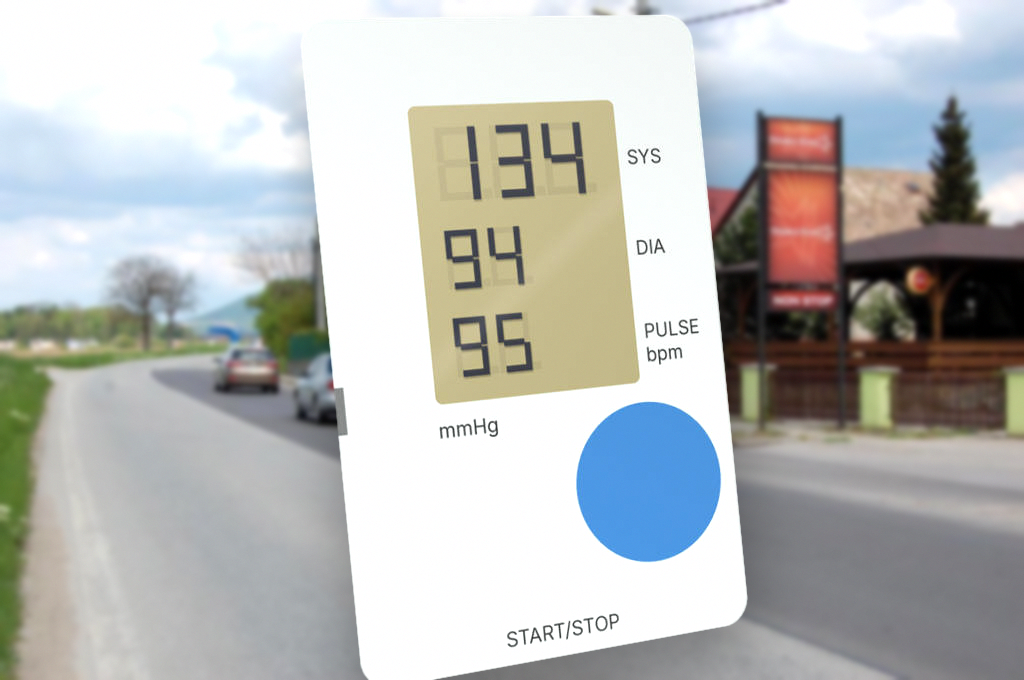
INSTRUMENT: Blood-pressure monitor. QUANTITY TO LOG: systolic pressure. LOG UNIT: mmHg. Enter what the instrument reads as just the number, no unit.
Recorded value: 134
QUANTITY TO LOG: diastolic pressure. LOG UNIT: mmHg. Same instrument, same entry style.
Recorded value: 94
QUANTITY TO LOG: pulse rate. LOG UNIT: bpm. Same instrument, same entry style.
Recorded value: 95
